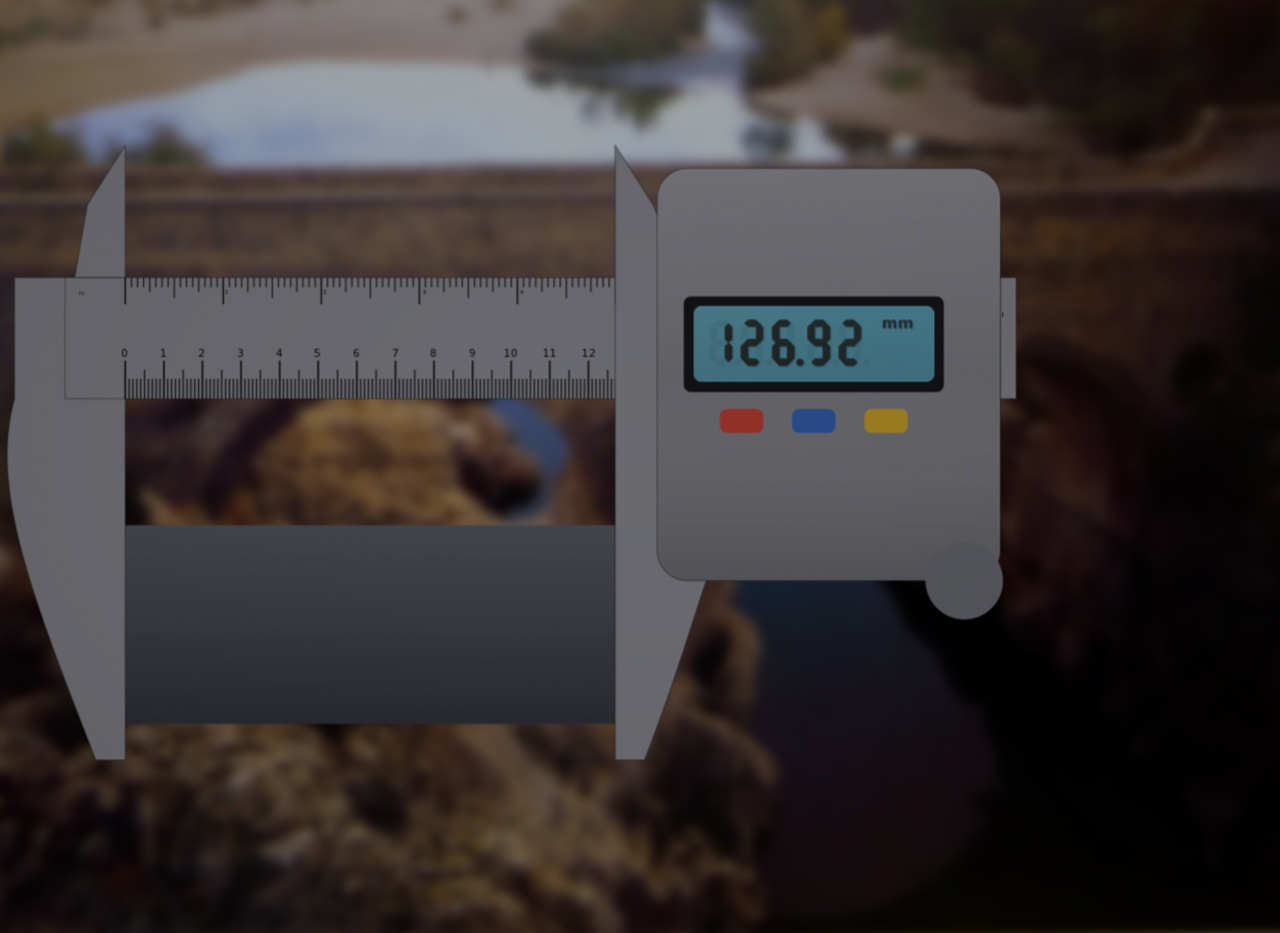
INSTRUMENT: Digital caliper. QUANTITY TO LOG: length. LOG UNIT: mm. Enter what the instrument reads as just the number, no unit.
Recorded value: 126.92
